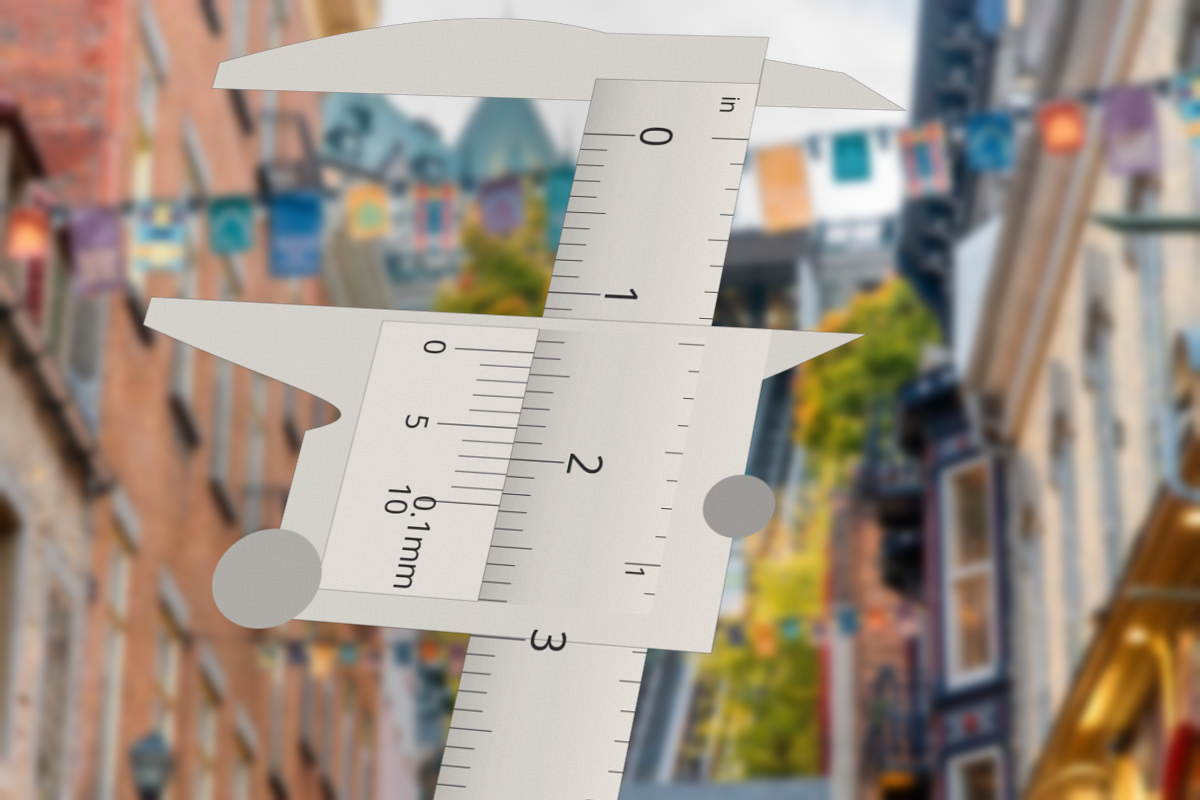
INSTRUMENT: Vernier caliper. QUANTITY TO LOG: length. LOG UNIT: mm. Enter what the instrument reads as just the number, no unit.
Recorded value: 13.7
